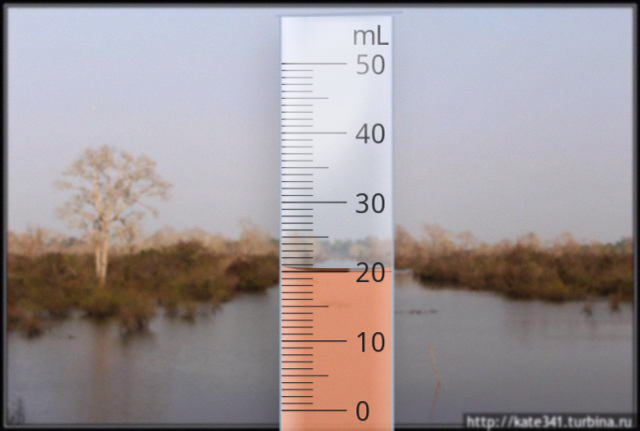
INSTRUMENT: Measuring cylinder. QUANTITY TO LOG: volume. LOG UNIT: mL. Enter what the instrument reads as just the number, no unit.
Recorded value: 20
